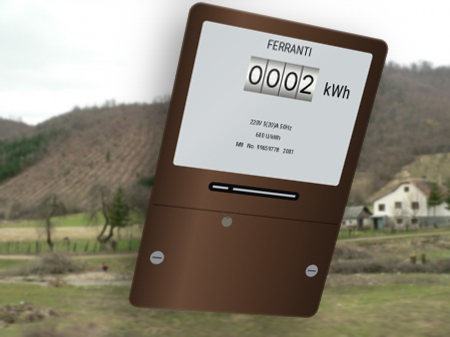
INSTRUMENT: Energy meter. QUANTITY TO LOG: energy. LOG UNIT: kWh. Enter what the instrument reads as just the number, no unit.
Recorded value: 2
